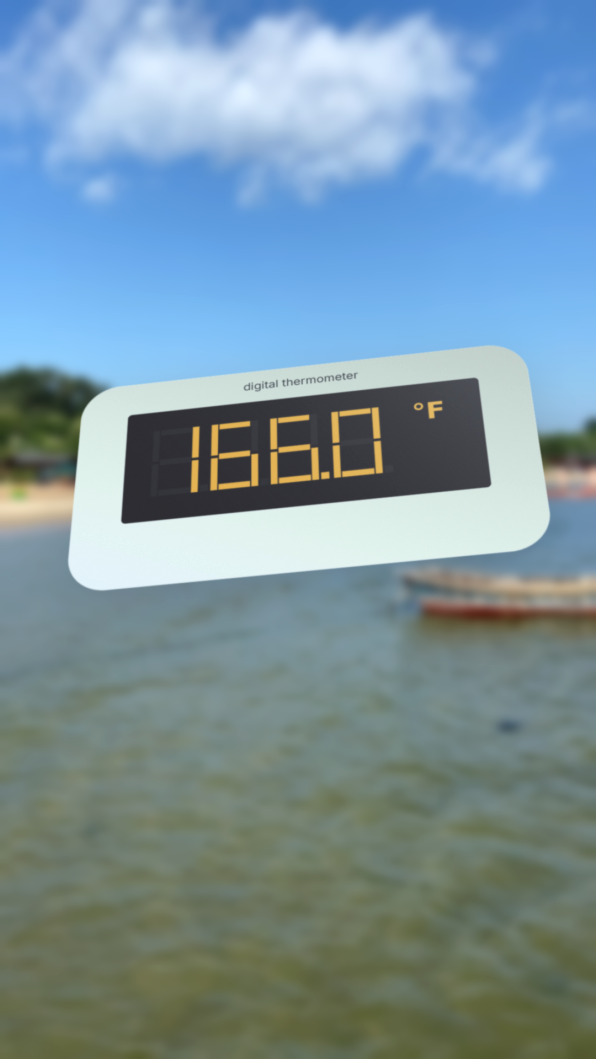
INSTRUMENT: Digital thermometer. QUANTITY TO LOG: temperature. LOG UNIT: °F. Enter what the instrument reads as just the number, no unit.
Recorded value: 166.0
